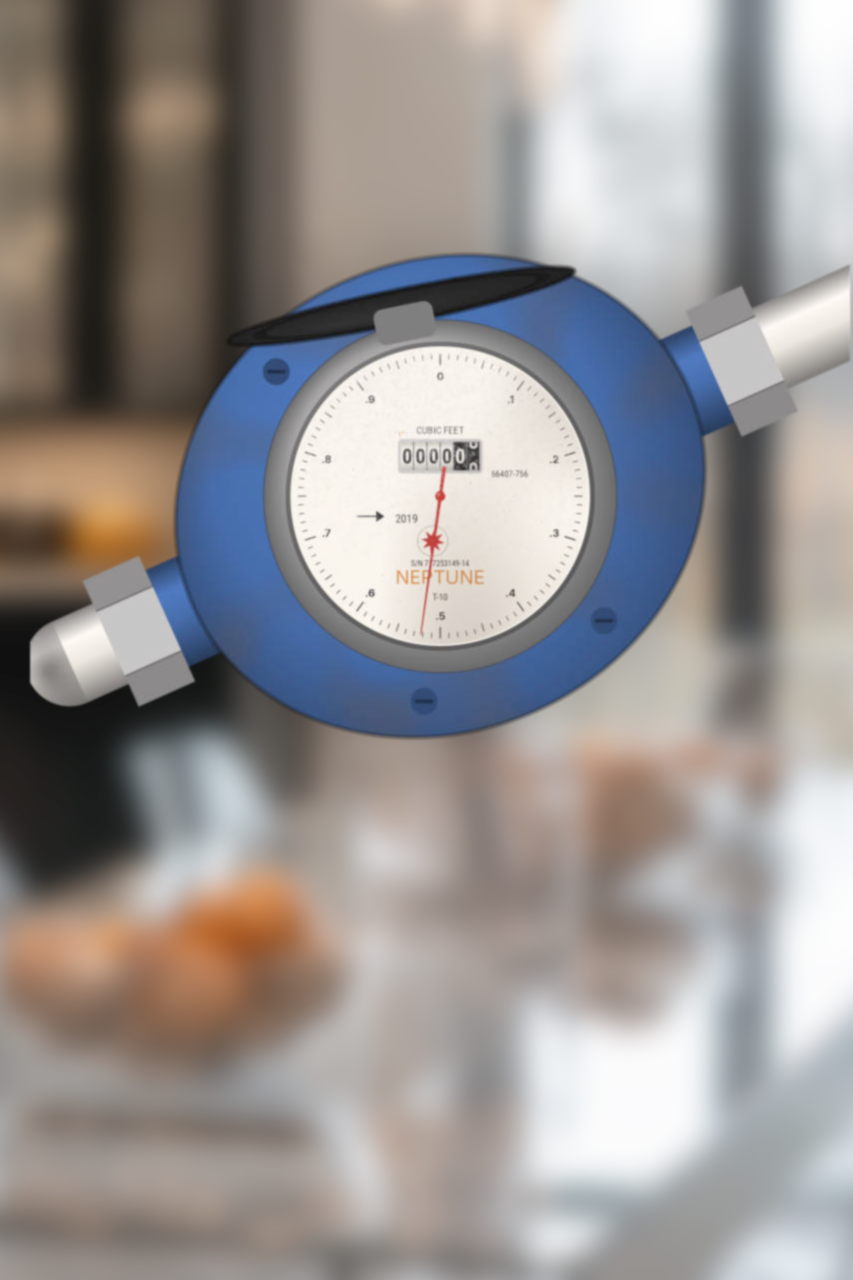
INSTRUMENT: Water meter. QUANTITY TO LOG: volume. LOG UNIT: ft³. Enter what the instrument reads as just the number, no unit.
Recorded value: 8.52
